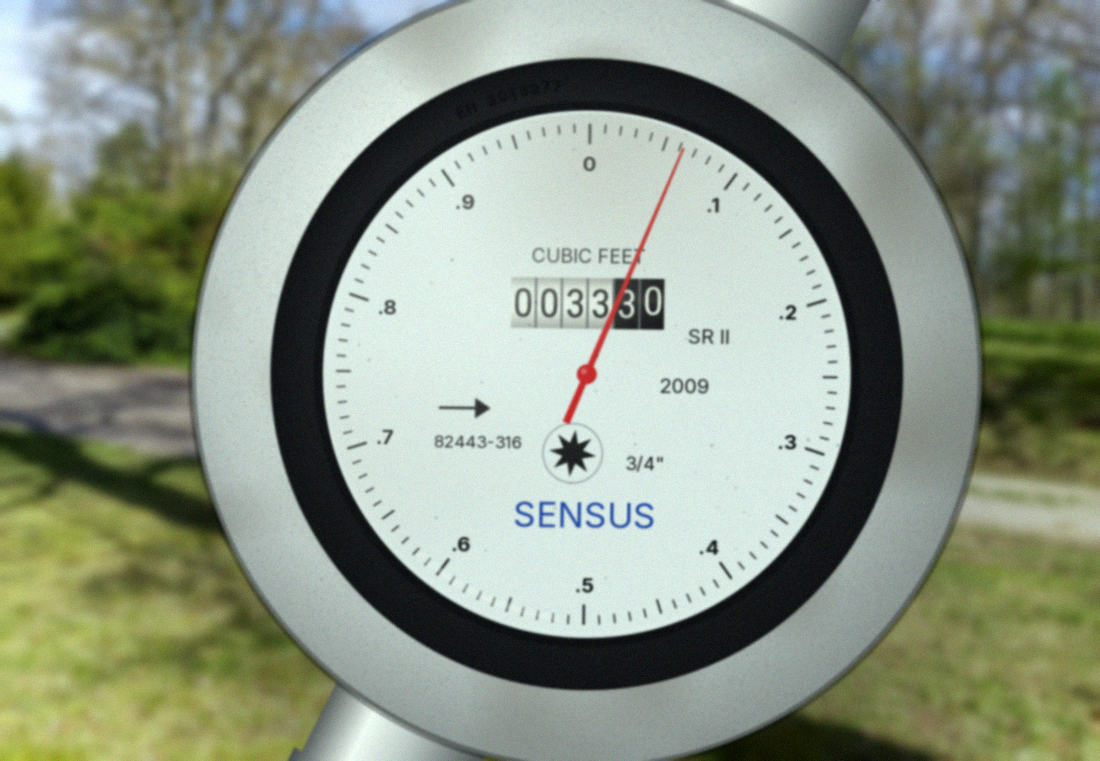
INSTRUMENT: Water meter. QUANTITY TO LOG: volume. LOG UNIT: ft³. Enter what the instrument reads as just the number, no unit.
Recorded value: 3330.06
